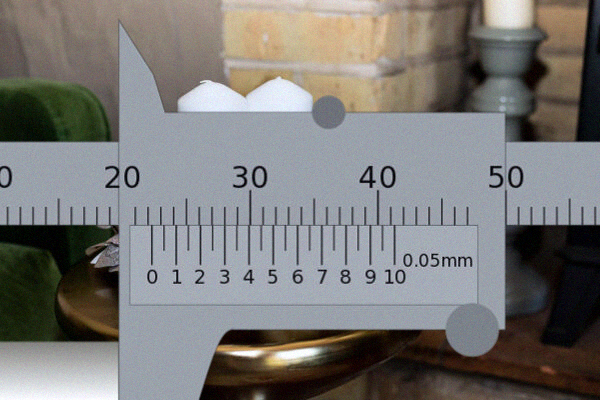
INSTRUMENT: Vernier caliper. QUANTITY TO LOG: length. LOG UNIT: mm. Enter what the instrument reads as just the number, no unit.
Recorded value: 22.3
